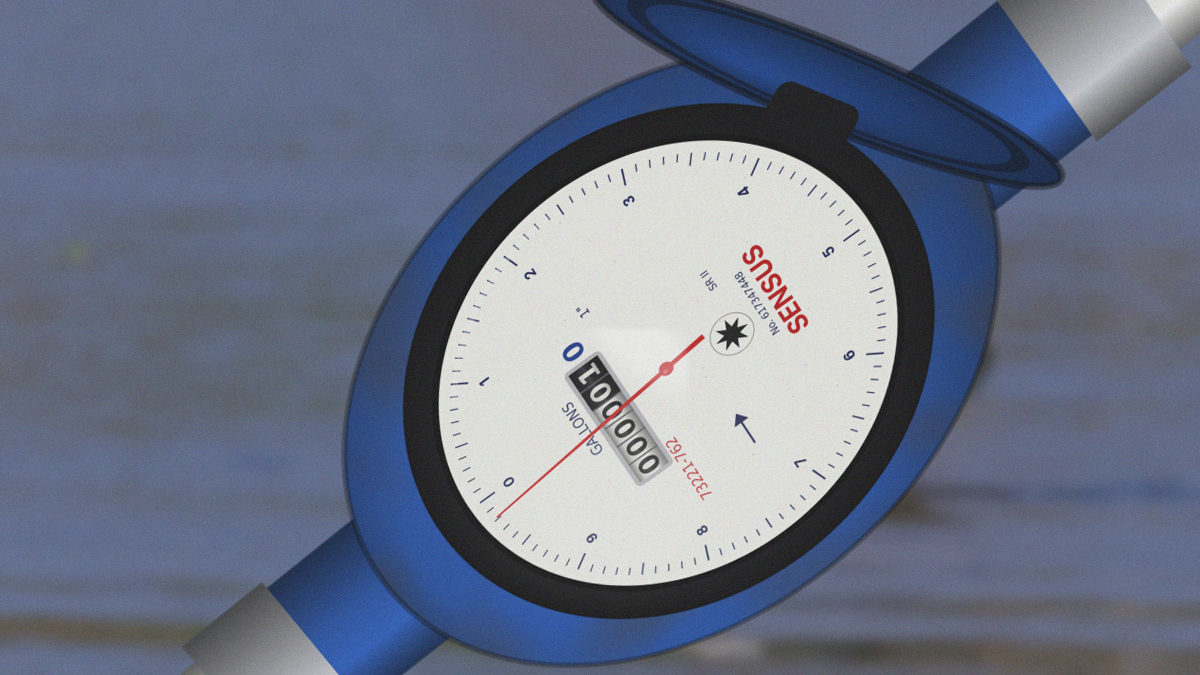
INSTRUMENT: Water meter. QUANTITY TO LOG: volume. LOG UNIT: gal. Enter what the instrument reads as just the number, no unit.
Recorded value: 9.8
